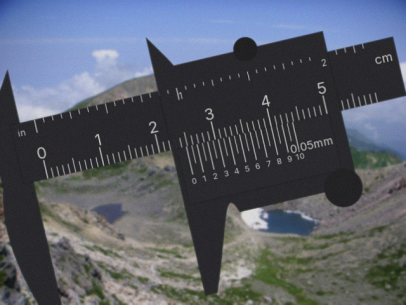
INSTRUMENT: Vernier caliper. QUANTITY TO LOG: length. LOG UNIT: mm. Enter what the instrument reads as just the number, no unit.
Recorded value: 24.8
